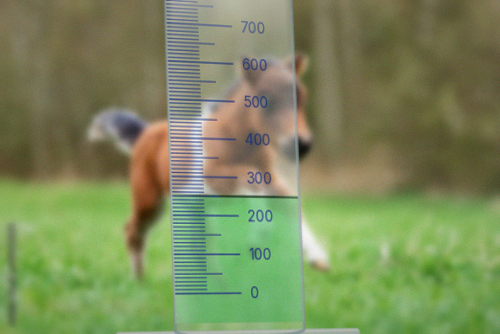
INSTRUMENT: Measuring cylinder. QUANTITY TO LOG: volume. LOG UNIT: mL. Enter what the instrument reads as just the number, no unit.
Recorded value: 250
